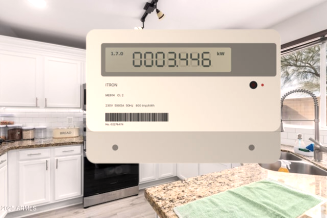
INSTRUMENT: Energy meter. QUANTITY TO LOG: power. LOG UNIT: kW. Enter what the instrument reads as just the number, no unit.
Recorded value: 3.446
